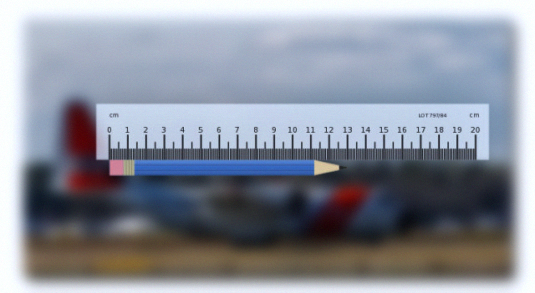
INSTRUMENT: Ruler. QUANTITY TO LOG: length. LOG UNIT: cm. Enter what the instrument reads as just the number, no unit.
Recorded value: 13
